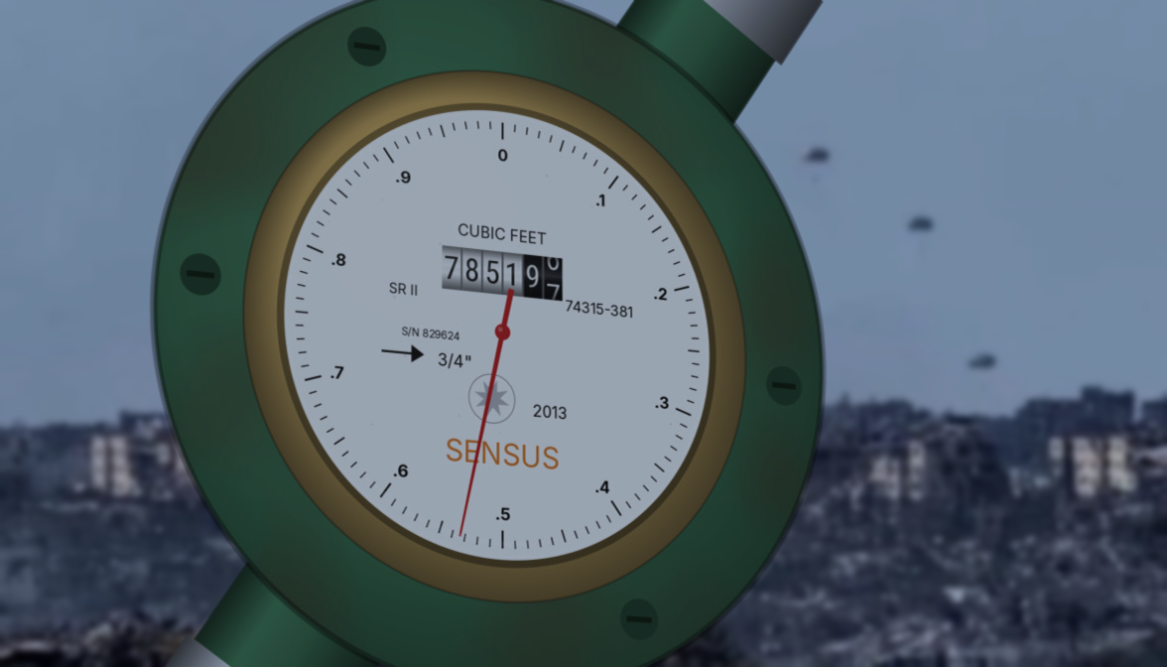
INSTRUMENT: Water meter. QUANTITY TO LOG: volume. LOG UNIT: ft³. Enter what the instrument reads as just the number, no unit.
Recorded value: 785196.53
